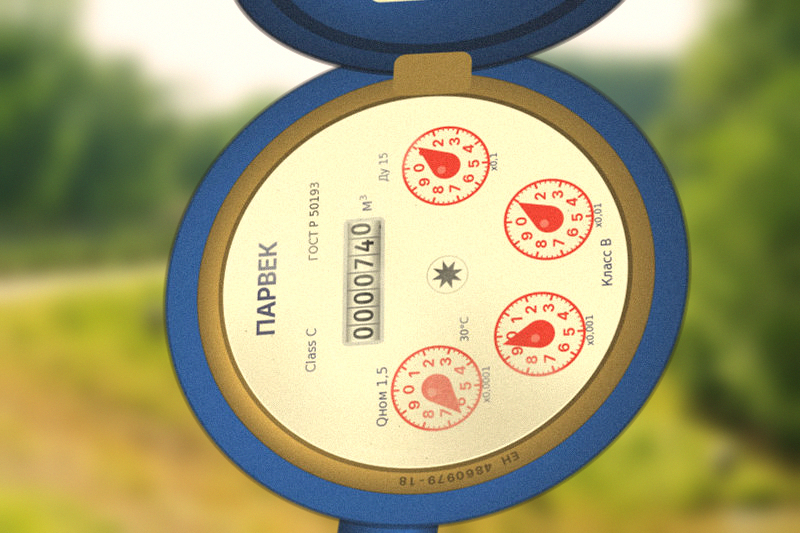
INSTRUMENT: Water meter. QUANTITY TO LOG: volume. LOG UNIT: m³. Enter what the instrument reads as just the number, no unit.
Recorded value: 740.1096
